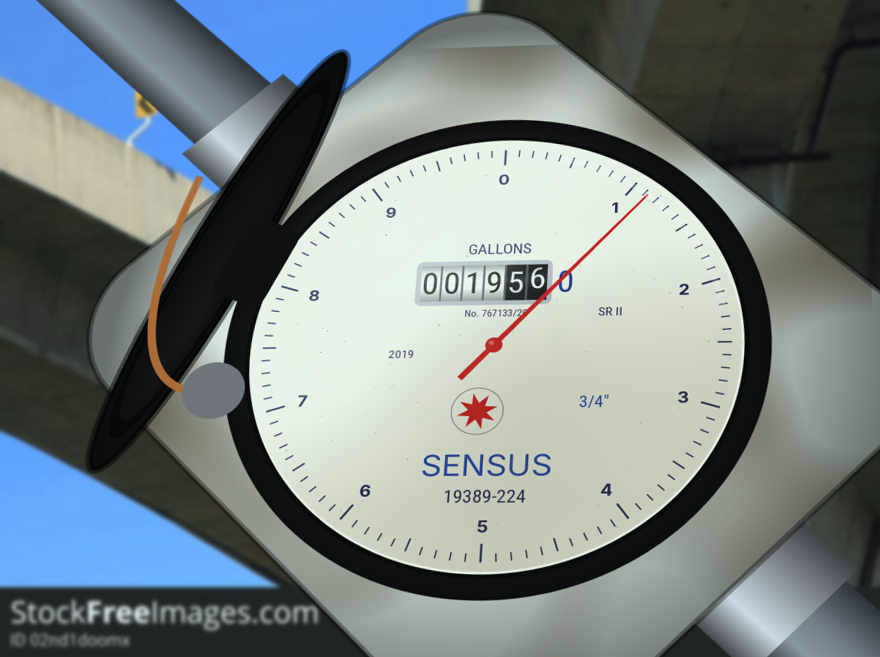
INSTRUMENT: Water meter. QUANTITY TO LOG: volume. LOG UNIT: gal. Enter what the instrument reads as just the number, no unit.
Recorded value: 19561.1
